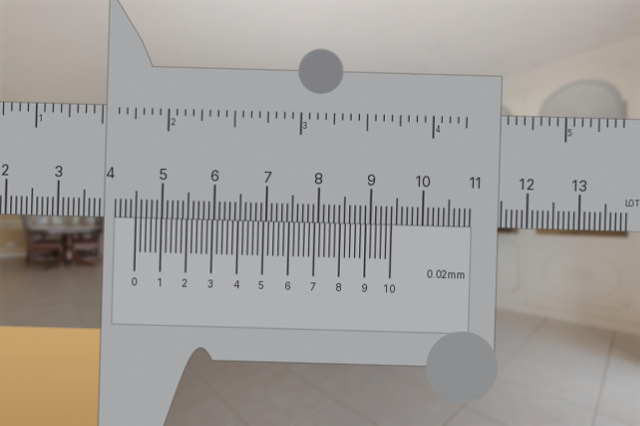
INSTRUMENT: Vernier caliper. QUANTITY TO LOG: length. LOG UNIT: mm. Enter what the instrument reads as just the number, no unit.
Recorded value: 45.0
